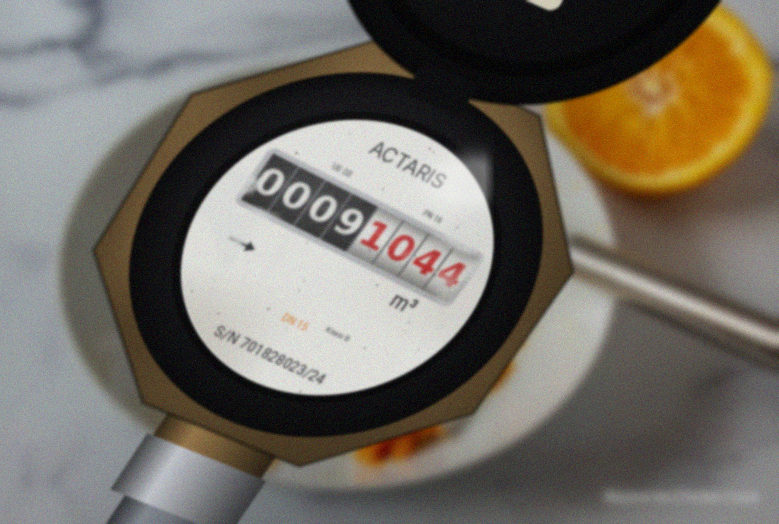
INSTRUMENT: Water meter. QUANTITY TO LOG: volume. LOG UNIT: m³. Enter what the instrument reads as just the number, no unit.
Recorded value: 9.1044
